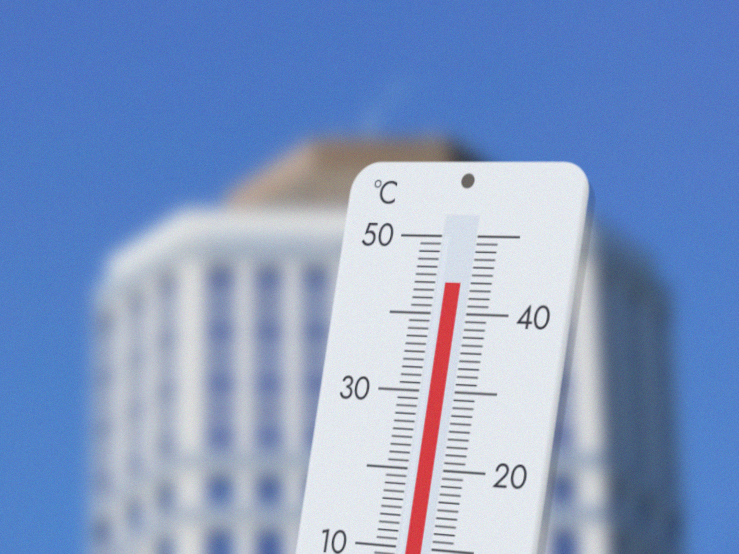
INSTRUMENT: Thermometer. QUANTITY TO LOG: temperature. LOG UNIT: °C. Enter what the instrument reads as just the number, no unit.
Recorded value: 44
